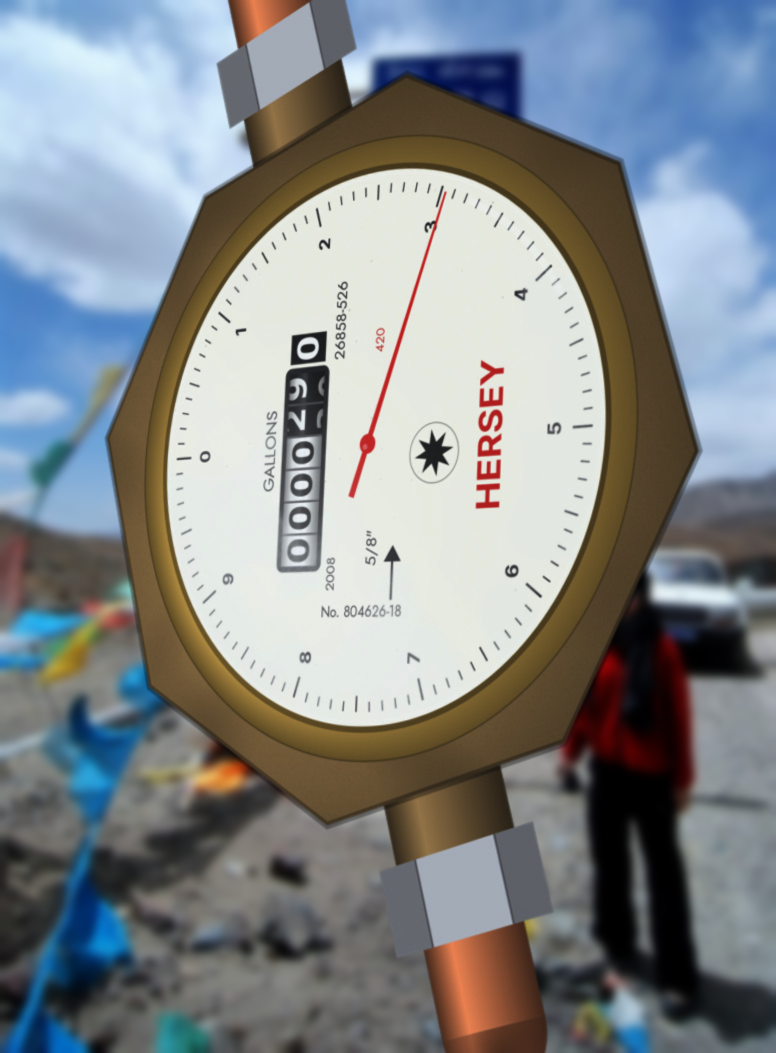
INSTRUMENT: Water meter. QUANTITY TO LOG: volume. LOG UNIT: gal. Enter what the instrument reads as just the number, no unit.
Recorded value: 293.0
